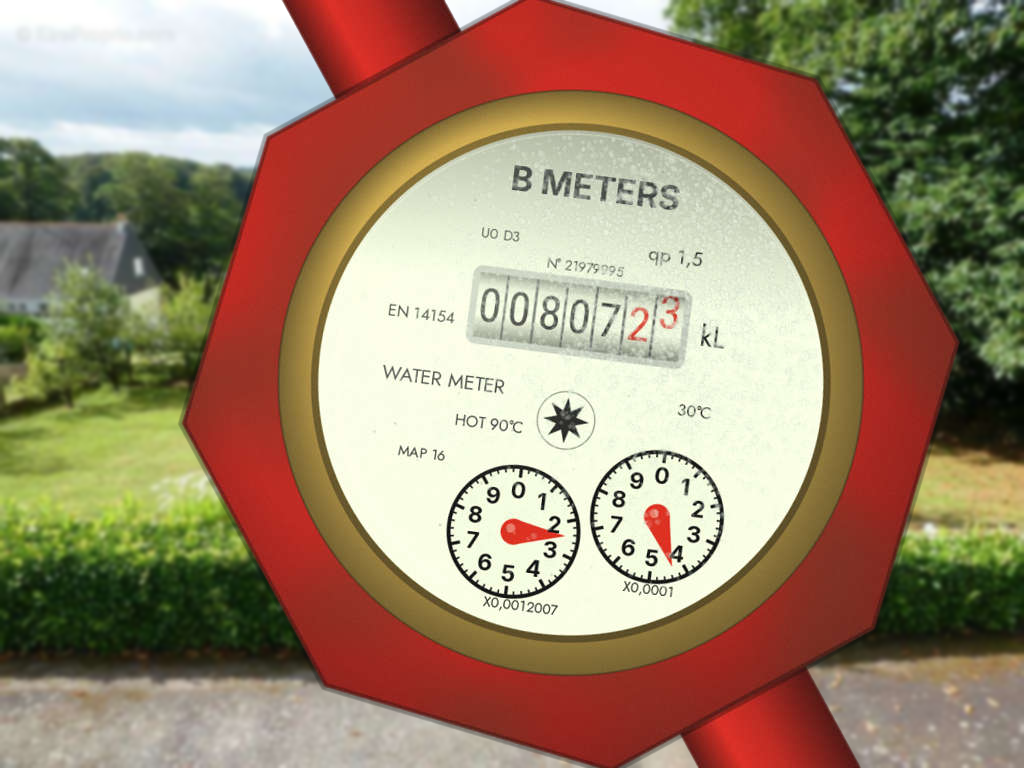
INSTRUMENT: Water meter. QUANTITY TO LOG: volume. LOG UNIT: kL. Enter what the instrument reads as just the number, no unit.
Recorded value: 807.2324
